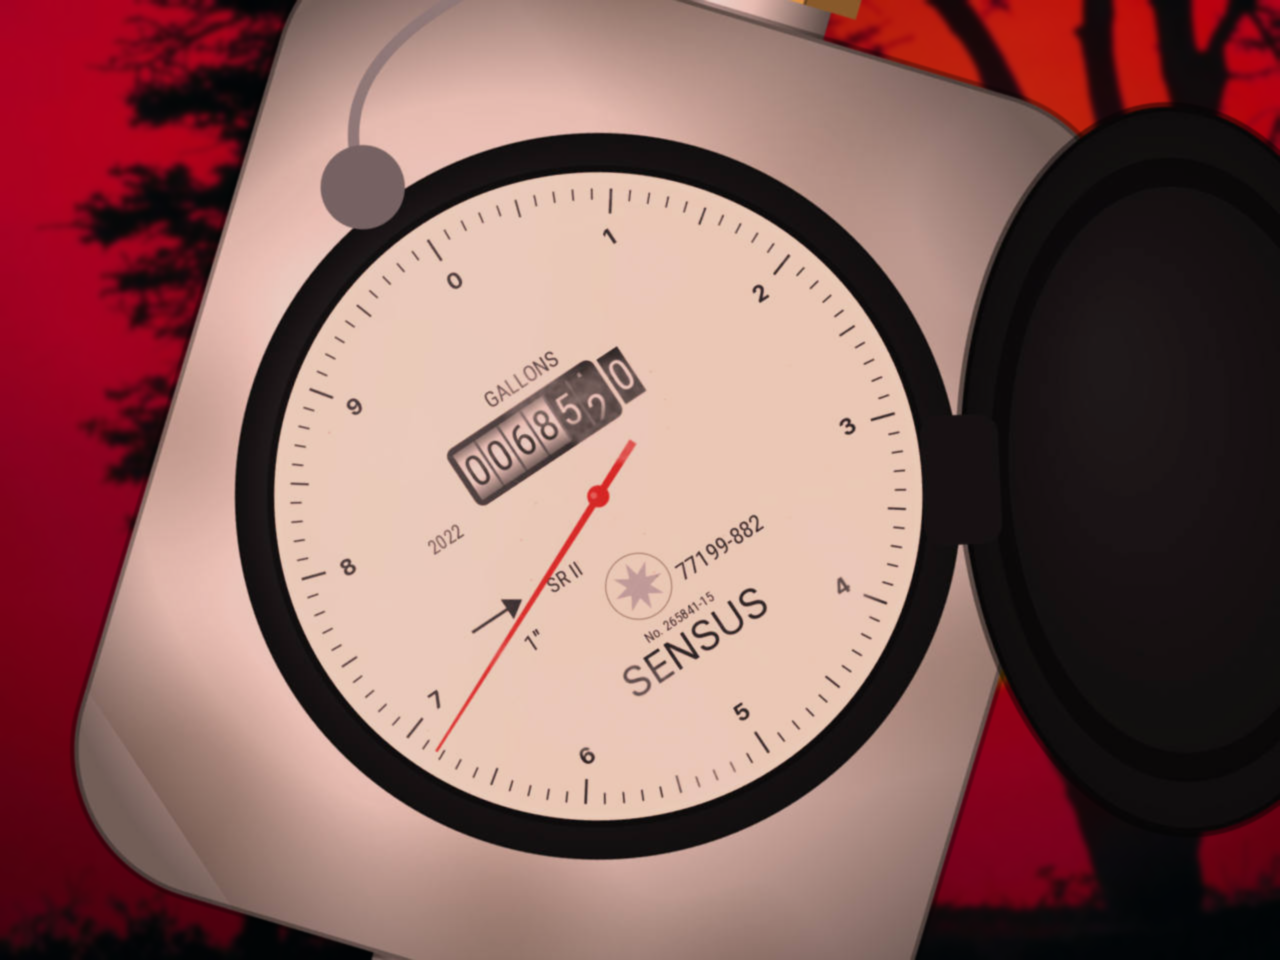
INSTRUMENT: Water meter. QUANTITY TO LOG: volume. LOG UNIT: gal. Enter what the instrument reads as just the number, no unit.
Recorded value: 68516.8
